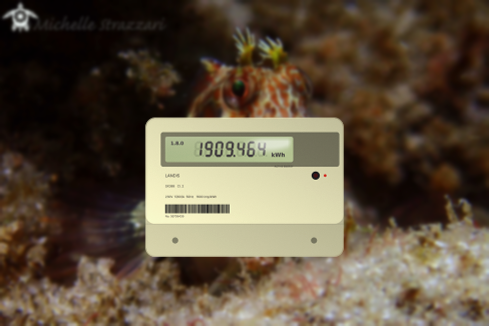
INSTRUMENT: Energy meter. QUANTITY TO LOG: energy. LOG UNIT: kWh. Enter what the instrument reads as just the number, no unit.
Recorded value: 1909.464
